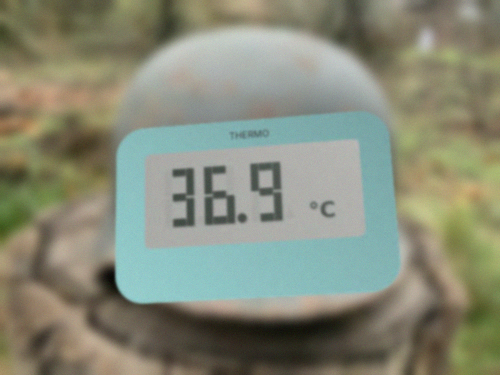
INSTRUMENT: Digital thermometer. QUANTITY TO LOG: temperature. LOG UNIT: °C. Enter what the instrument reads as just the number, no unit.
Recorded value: 36.9
